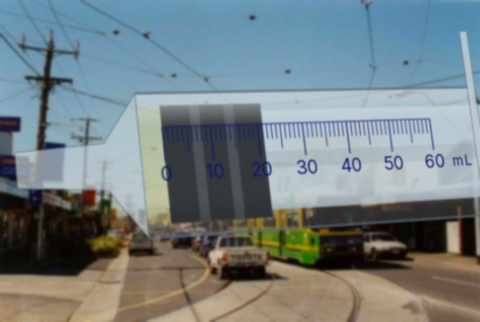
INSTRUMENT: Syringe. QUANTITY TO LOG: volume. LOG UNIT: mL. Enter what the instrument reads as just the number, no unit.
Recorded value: 0
